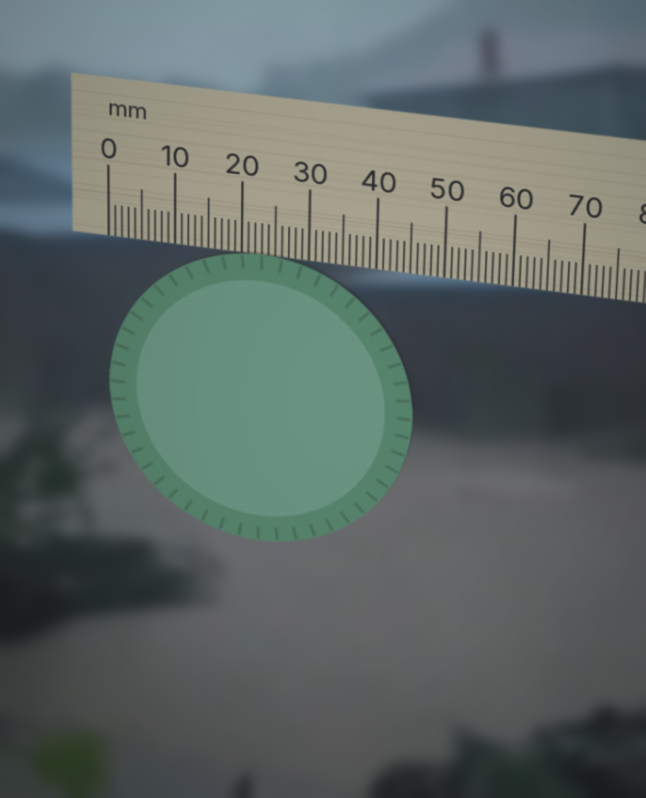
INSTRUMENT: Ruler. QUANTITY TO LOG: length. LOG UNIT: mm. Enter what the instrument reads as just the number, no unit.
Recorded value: 46
